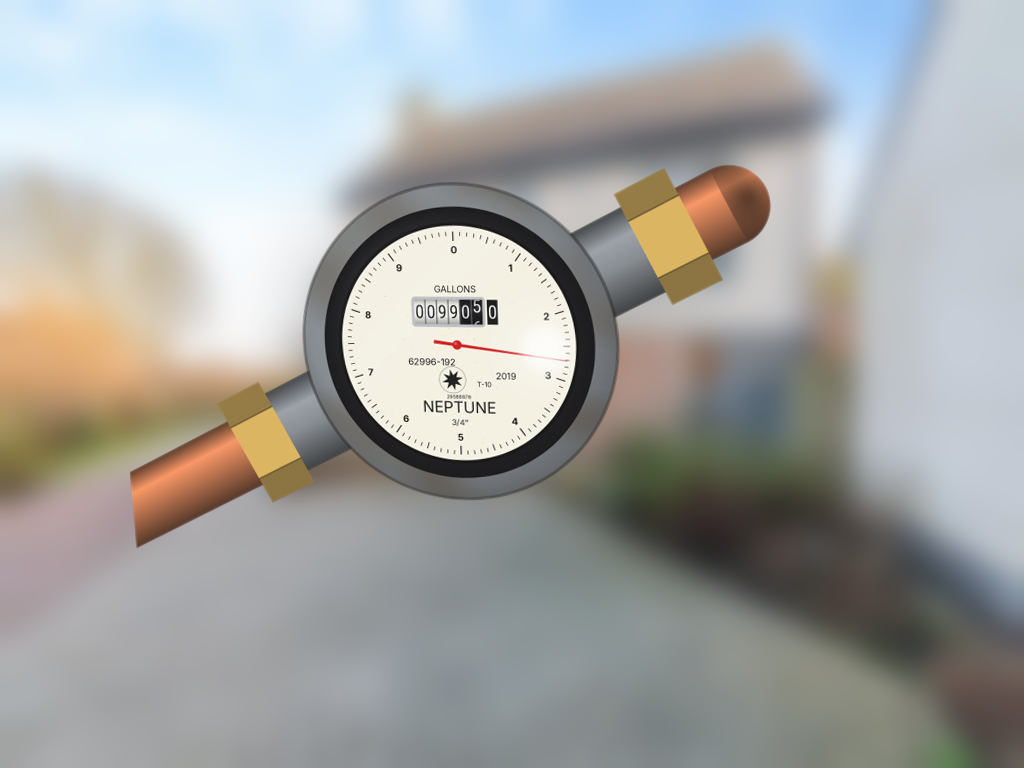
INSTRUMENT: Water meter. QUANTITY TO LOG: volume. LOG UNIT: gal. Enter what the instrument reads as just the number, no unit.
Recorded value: 99052.7
